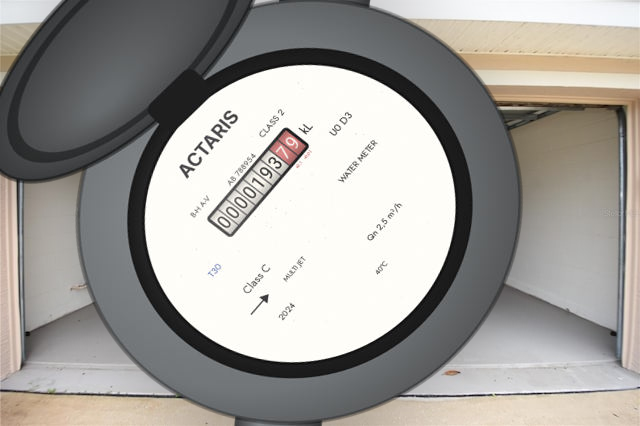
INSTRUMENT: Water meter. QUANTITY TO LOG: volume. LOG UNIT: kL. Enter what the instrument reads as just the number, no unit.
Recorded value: 193.79
